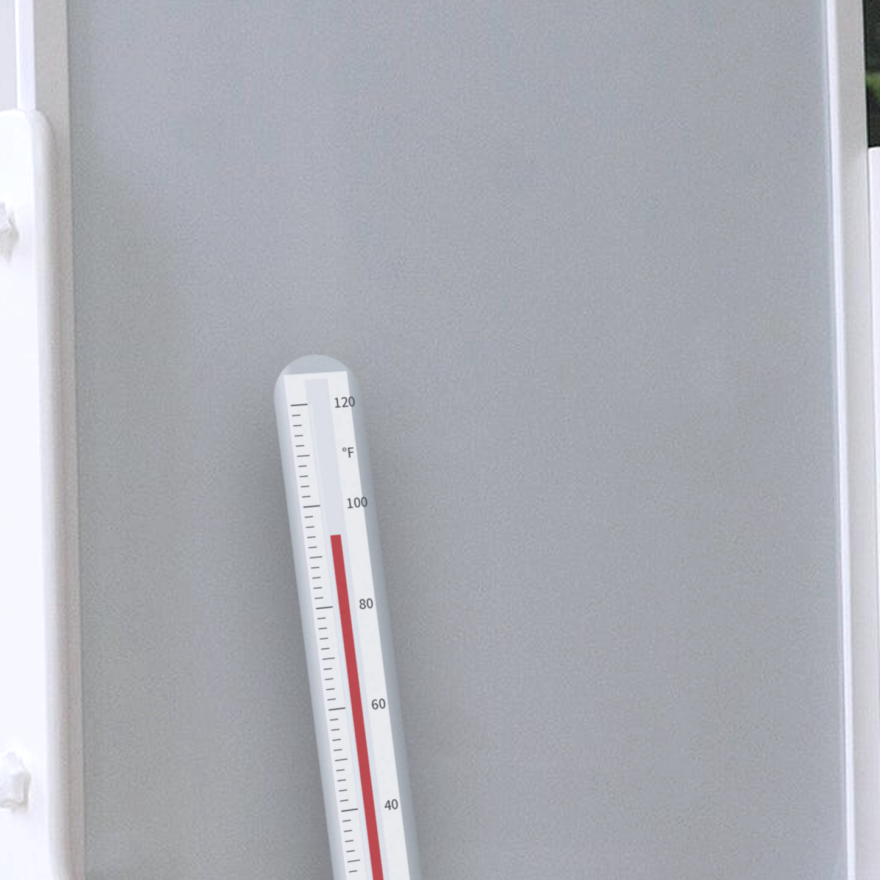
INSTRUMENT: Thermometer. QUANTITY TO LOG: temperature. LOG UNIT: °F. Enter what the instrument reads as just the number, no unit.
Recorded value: 94
